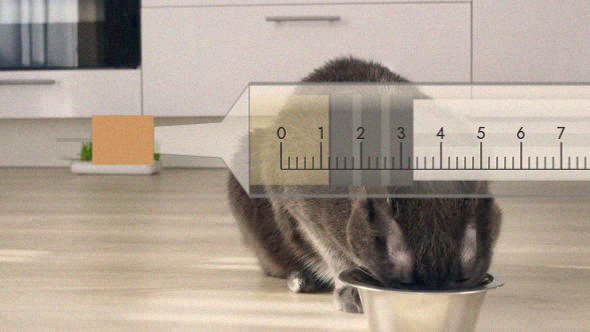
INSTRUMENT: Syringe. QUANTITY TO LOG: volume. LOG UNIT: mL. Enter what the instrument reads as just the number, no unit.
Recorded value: 1.2
